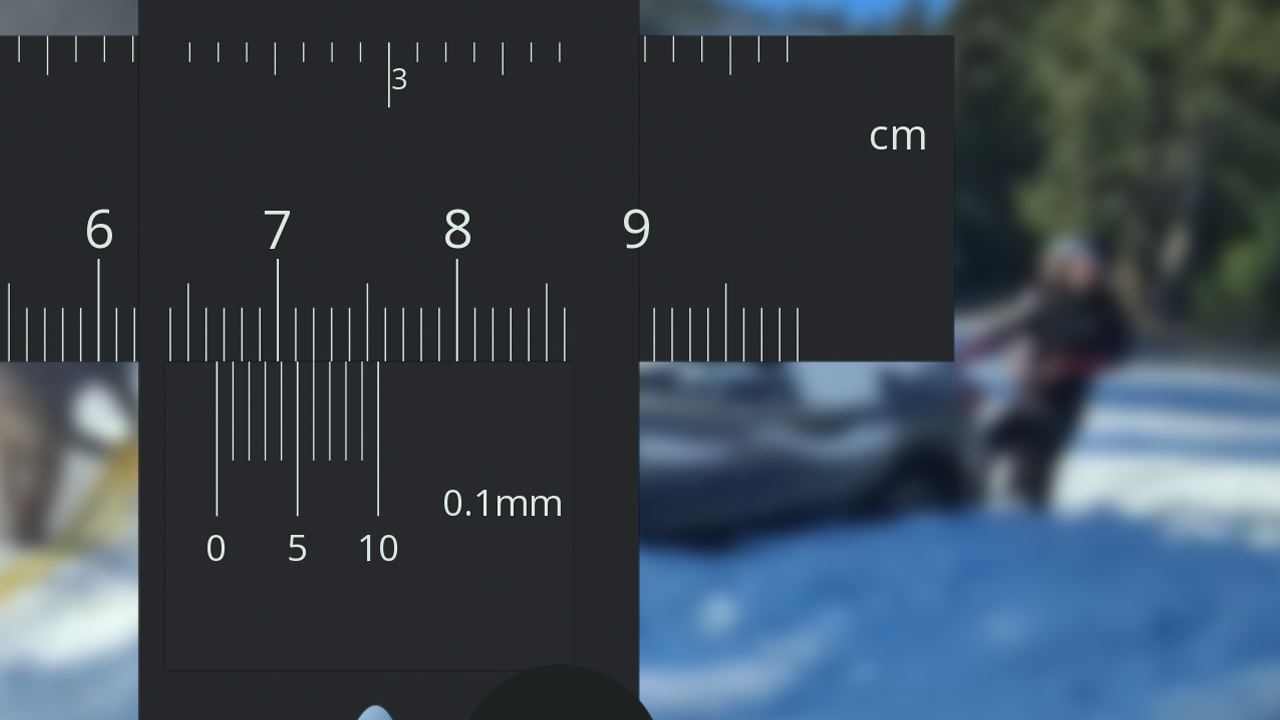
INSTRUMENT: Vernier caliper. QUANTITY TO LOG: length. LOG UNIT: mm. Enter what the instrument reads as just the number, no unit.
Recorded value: 66.6
